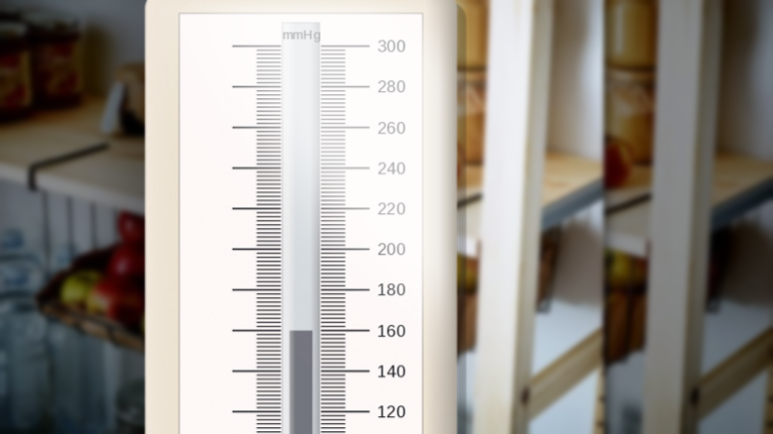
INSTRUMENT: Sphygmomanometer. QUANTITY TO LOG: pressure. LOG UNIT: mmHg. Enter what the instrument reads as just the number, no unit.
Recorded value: 160
